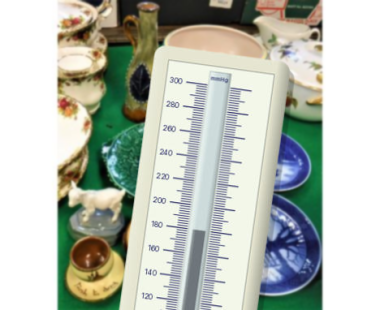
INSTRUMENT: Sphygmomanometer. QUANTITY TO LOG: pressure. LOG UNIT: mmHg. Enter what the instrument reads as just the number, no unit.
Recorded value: 180
